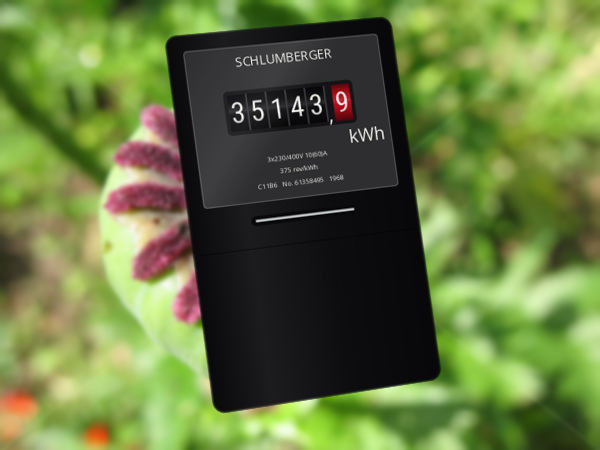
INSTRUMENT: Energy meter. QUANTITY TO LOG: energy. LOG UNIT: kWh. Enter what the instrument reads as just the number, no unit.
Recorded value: 35143.9
